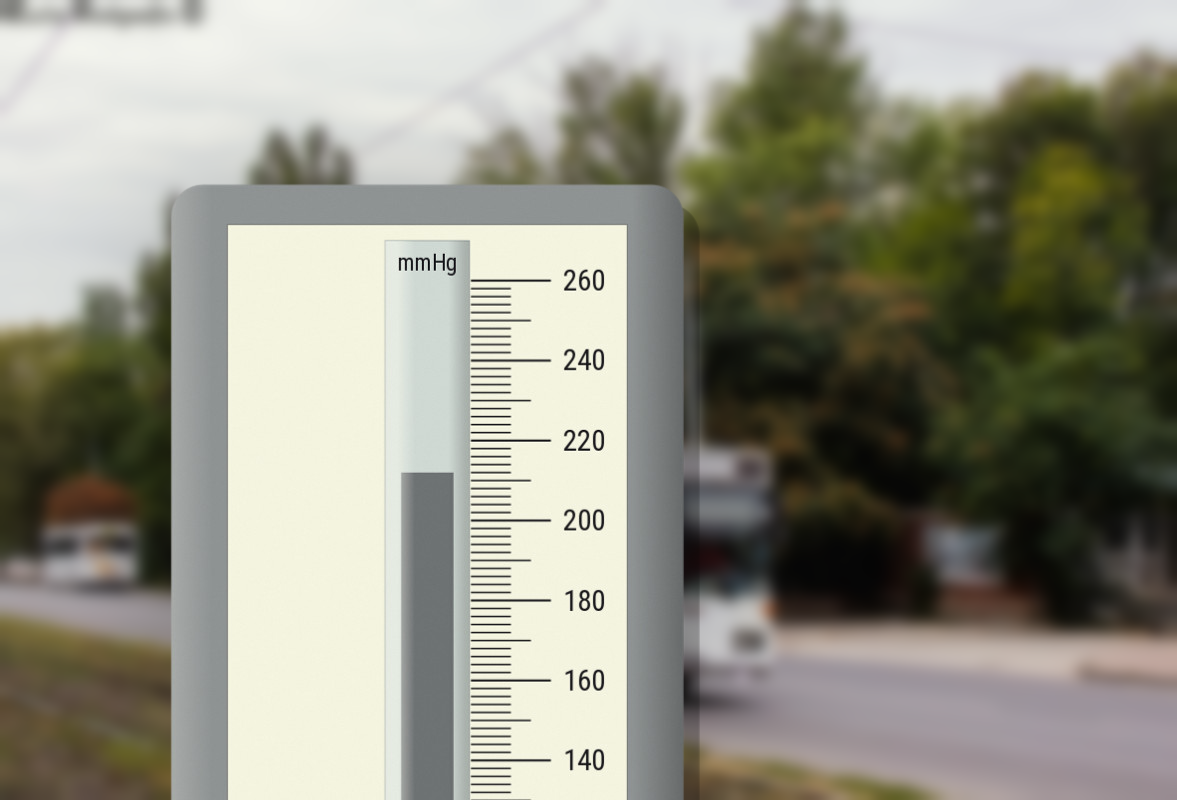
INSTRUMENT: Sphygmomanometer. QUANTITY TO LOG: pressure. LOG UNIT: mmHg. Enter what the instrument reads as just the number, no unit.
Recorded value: 212
